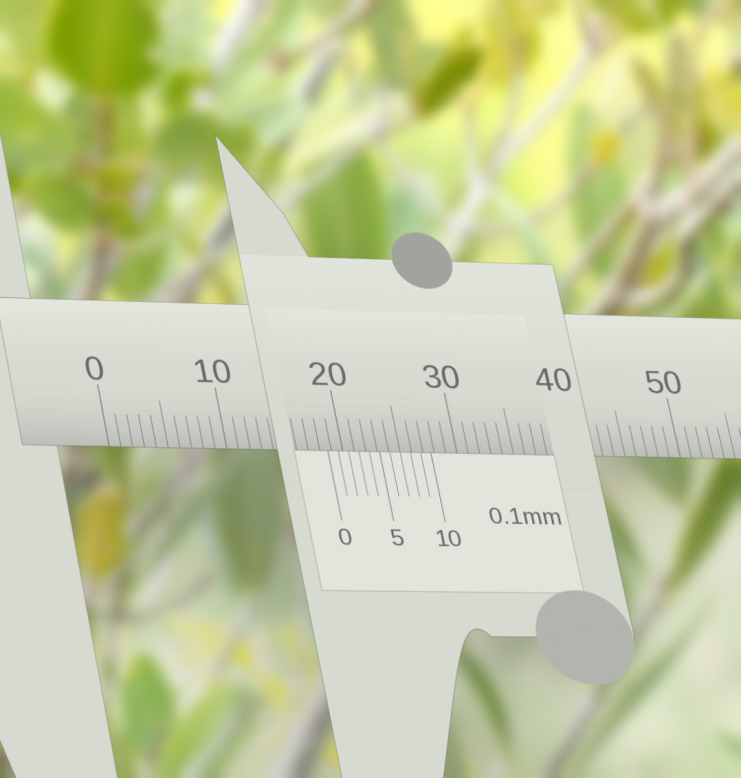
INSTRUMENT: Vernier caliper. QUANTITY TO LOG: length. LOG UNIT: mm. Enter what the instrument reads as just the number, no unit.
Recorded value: 18.7
